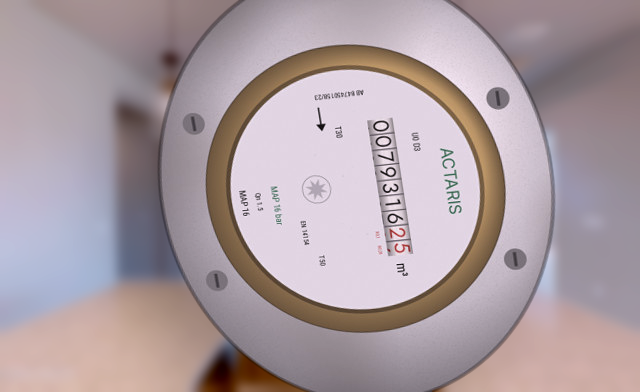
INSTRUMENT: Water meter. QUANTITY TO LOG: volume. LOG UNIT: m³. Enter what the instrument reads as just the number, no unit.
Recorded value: 79316.25
